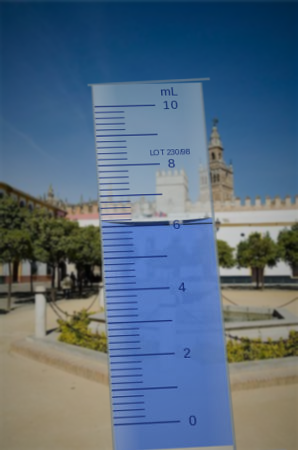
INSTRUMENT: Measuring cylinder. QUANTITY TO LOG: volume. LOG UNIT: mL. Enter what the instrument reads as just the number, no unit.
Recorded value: 6
